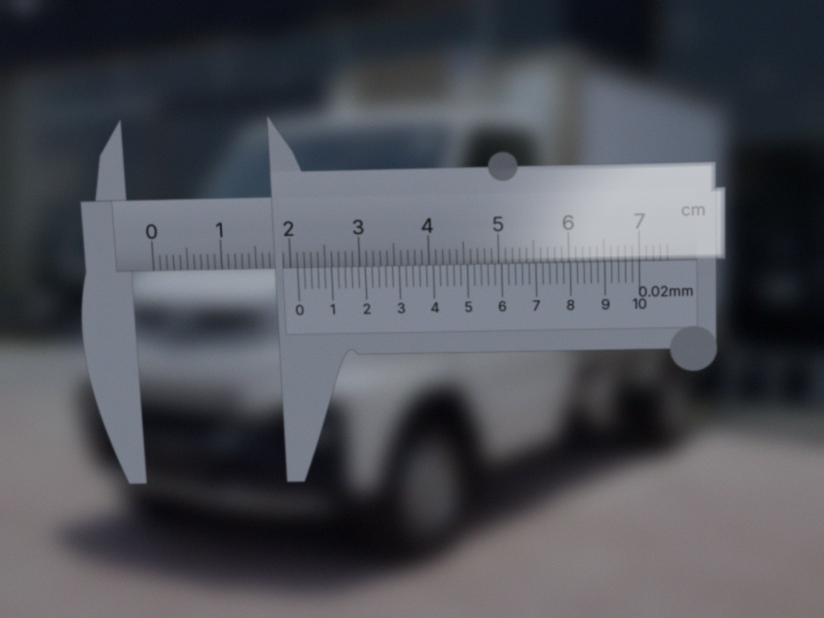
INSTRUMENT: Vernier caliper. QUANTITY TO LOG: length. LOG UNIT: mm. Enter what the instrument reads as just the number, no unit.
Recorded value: 21.0
